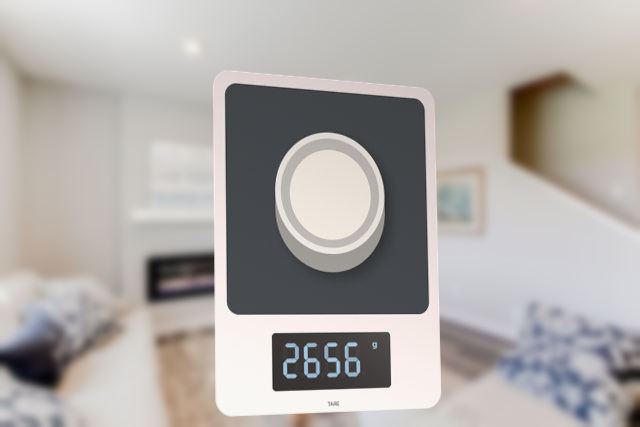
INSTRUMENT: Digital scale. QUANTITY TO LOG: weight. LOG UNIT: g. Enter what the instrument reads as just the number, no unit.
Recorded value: 2656
